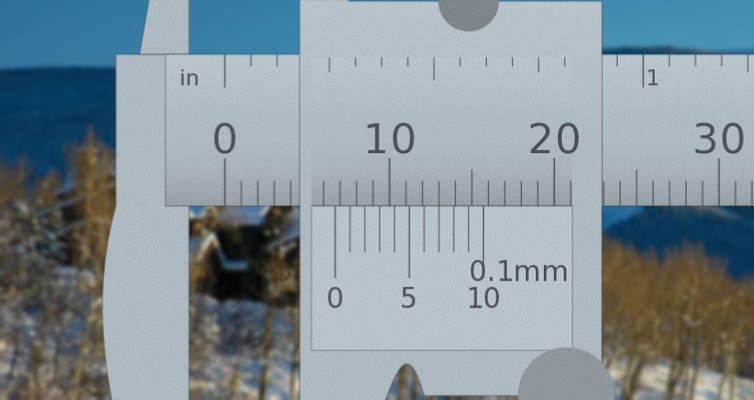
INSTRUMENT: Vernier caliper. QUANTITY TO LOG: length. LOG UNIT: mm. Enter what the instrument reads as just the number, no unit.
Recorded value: 6.7
